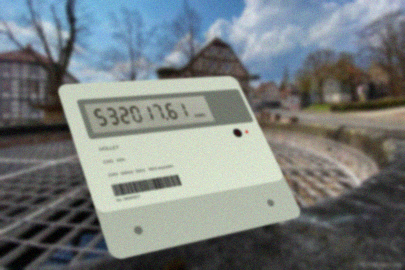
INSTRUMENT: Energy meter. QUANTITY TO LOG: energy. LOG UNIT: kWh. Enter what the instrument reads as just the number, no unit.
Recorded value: 532017.61
